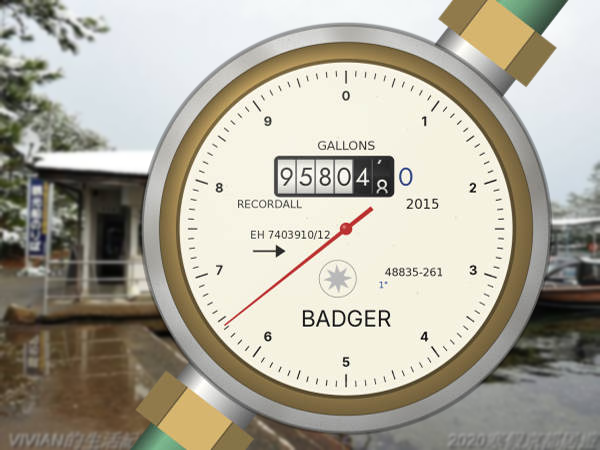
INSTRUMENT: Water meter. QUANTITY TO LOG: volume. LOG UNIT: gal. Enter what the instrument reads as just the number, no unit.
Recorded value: 9580476.4
